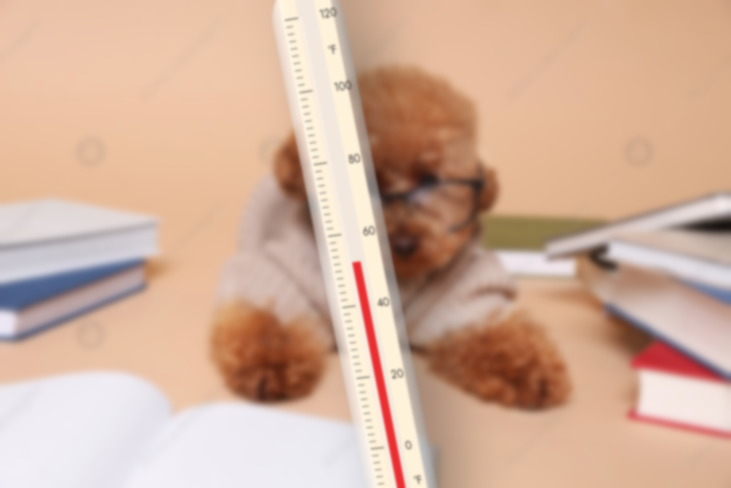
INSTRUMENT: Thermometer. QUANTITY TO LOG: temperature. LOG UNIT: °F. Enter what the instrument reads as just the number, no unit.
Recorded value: 52
